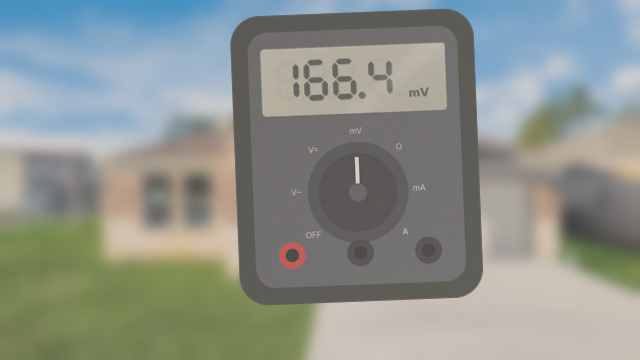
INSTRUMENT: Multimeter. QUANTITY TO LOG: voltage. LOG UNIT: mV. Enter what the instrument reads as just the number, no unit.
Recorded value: 166.4
